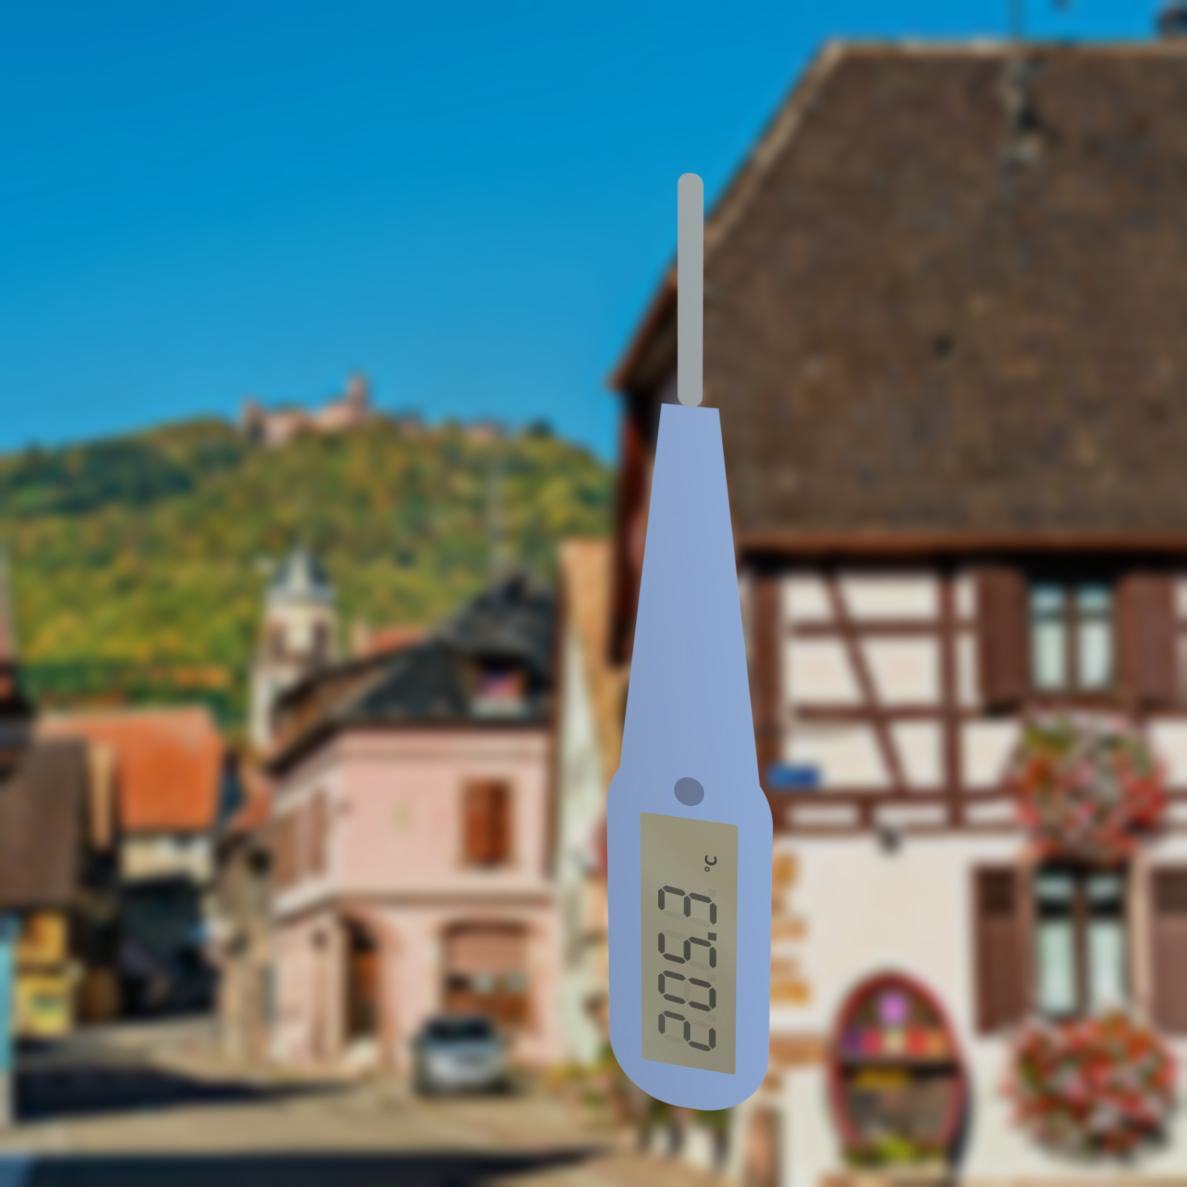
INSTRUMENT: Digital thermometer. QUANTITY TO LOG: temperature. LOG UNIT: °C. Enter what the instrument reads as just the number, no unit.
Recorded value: 205.3
